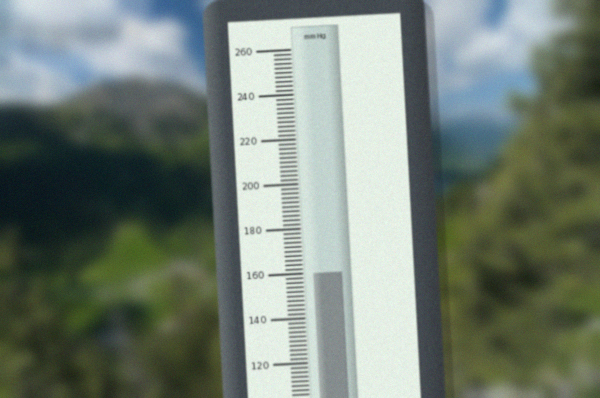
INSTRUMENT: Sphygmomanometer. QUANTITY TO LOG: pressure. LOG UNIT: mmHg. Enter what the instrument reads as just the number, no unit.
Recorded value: 160
